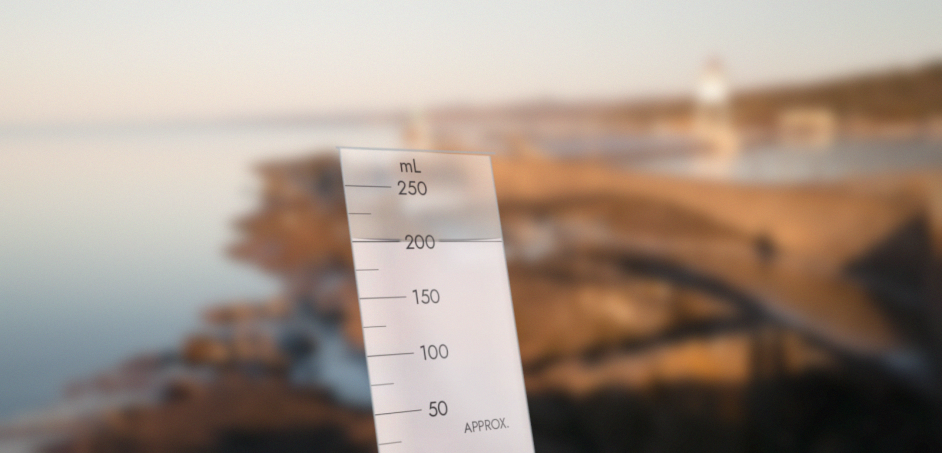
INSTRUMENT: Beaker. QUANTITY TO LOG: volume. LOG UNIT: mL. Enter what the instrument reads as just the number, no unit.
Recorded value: 200
